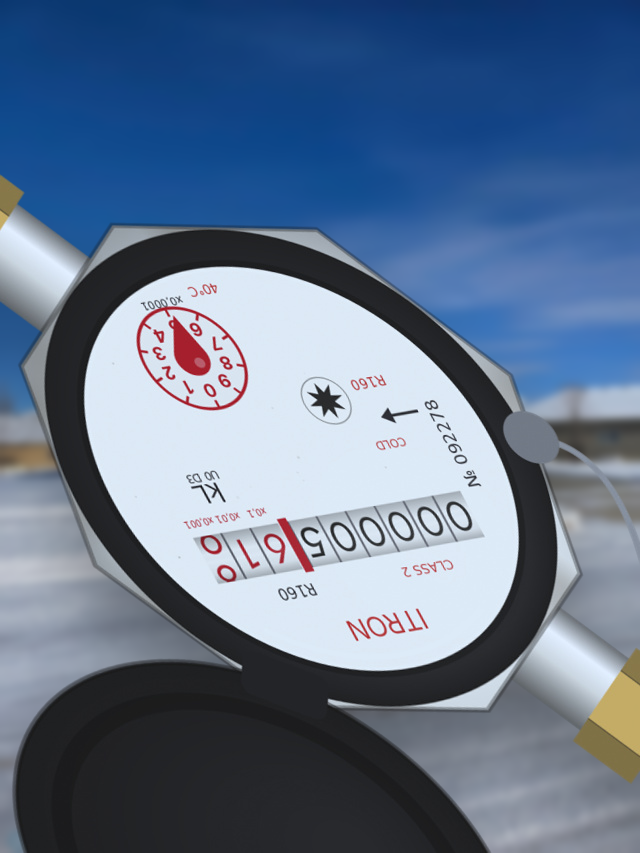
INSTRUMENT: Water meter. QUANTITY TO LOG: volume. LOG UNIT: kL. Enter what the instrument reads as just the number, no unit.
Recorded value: 5.6185
